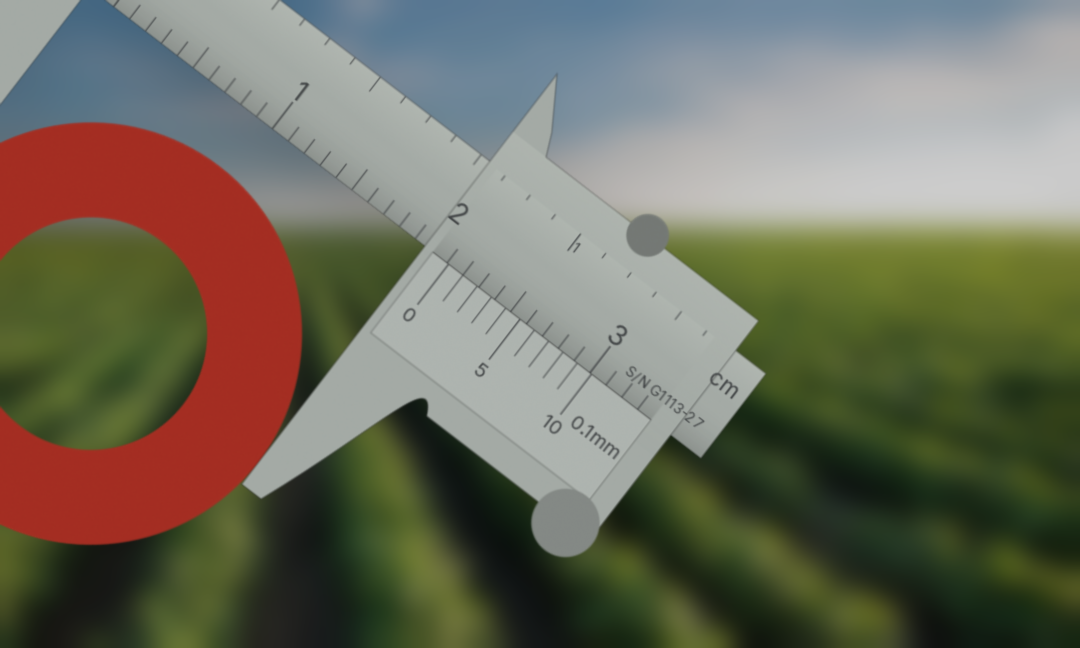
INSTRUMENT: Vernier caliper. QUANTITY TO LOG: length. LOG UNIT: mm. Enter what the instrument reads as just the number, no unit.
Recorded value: 21.1
